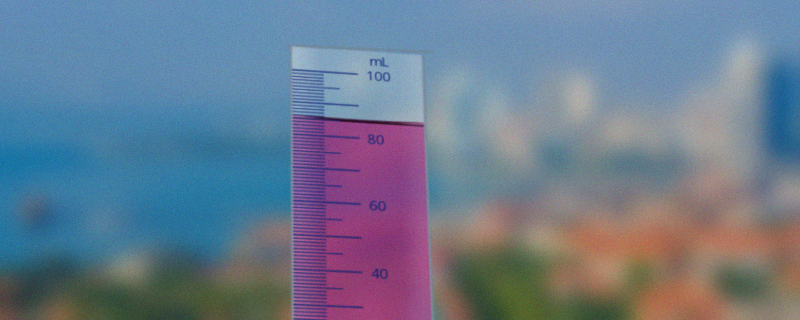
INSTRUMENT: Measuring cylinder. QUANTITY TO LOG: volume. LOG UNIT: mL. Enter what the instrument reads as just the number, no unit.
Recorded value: 85
